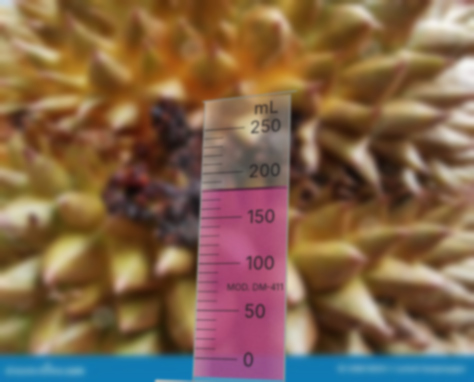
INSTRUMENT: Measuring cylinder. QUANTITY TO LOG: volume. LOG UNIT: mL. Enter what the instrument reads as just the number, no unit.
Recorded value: 180
